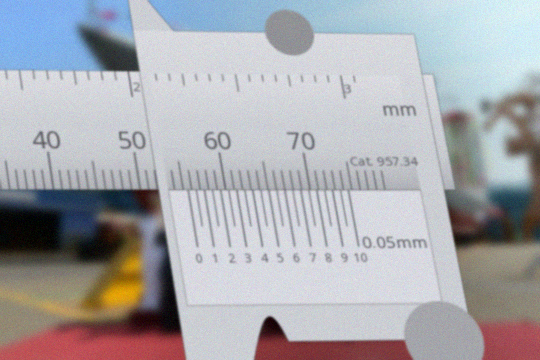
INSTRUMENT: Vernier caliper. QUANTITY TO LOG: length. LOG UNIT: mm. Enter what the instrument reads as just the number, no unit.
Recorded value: 55.6
